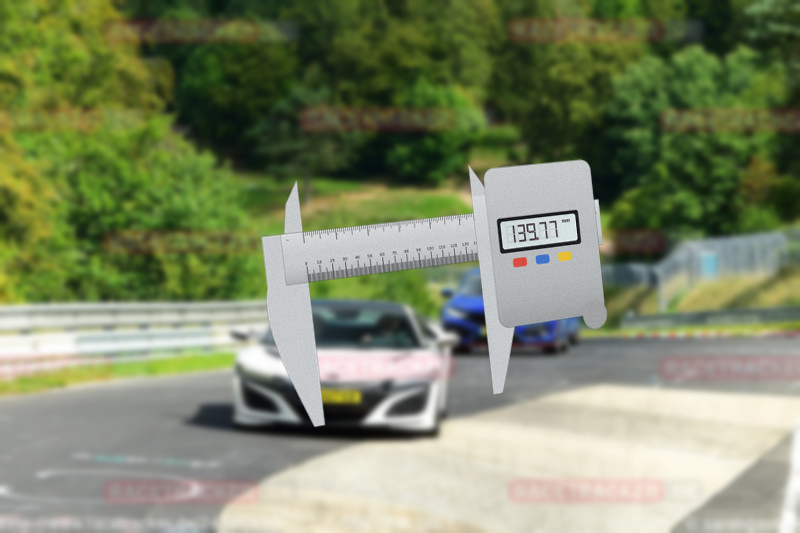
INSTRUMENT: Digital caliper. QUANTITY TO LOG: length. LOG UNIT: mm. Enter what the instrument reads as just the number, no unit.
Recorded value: 139.77
